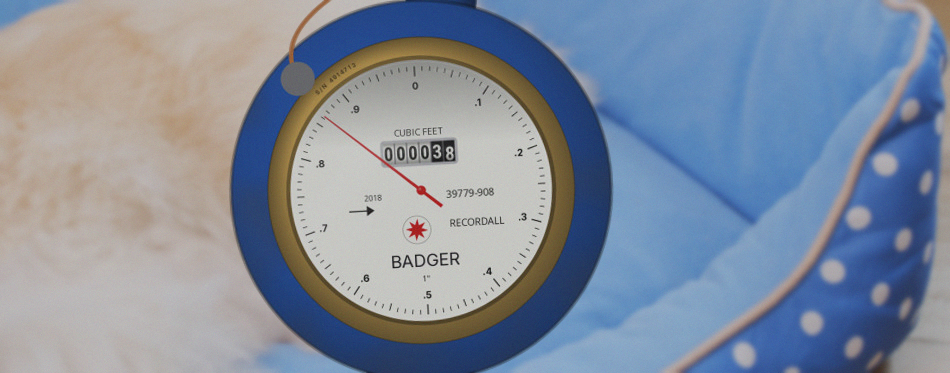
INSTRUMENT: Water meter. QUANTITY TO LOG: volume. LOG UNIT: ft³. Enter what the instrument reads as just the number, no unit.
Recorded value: 37.86
